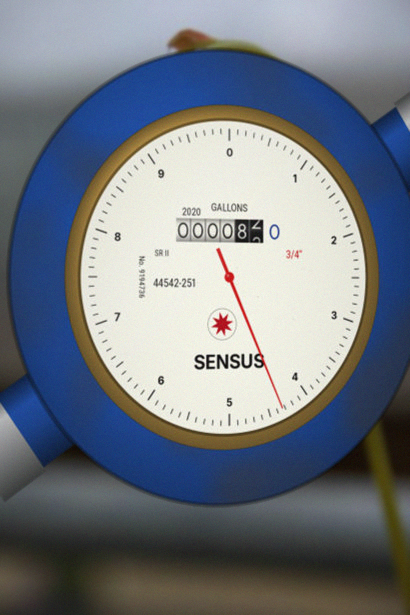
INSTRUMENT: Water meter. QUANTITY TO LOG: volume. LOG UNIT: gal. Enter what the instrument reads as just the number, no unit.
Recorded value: 824.3
